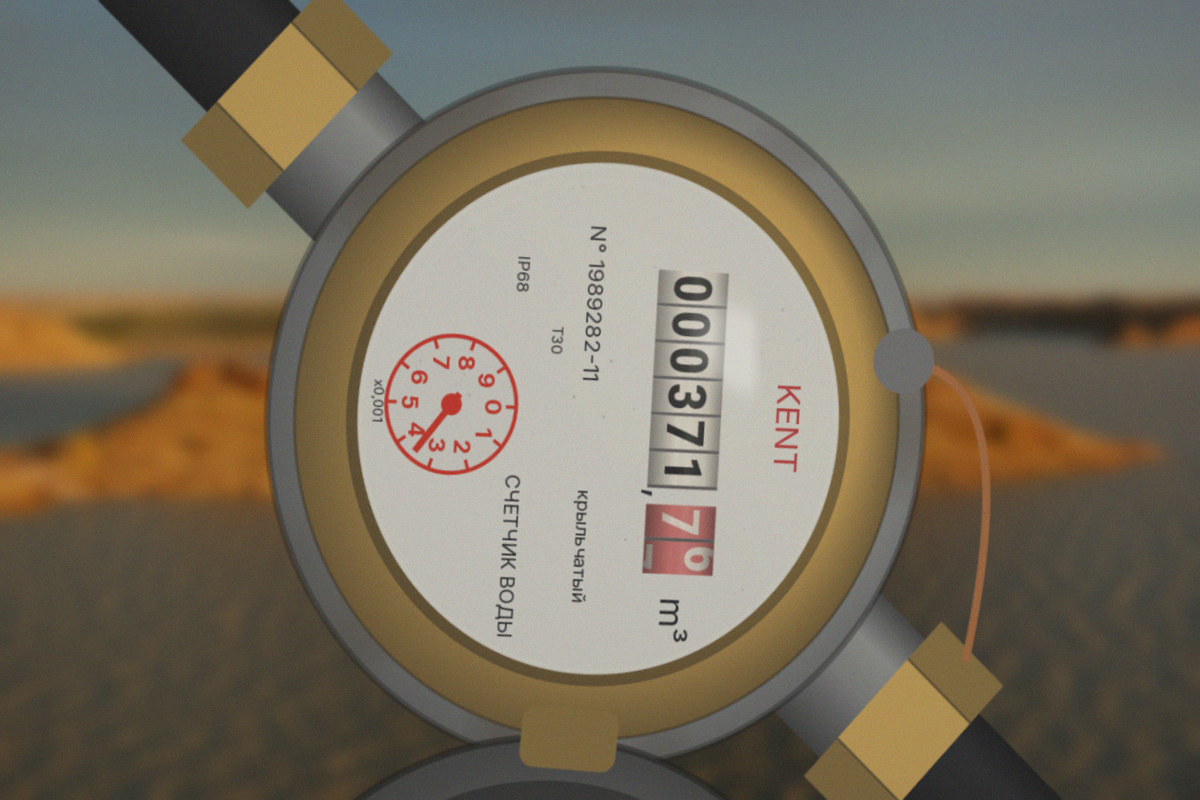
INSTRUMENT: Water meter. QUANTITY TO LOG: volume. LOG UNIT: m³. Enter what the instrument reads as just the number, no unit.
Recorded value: 371.763
